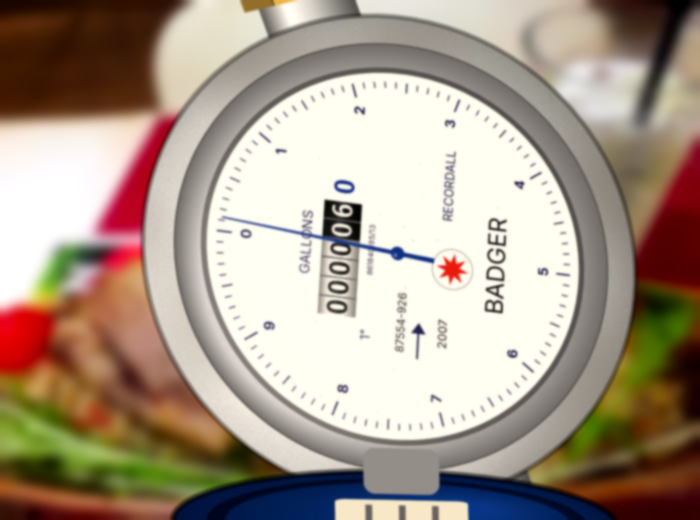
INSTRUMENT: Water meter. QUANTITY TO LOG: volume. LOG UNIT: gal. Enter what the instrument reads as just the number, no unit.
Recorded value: 60.1
